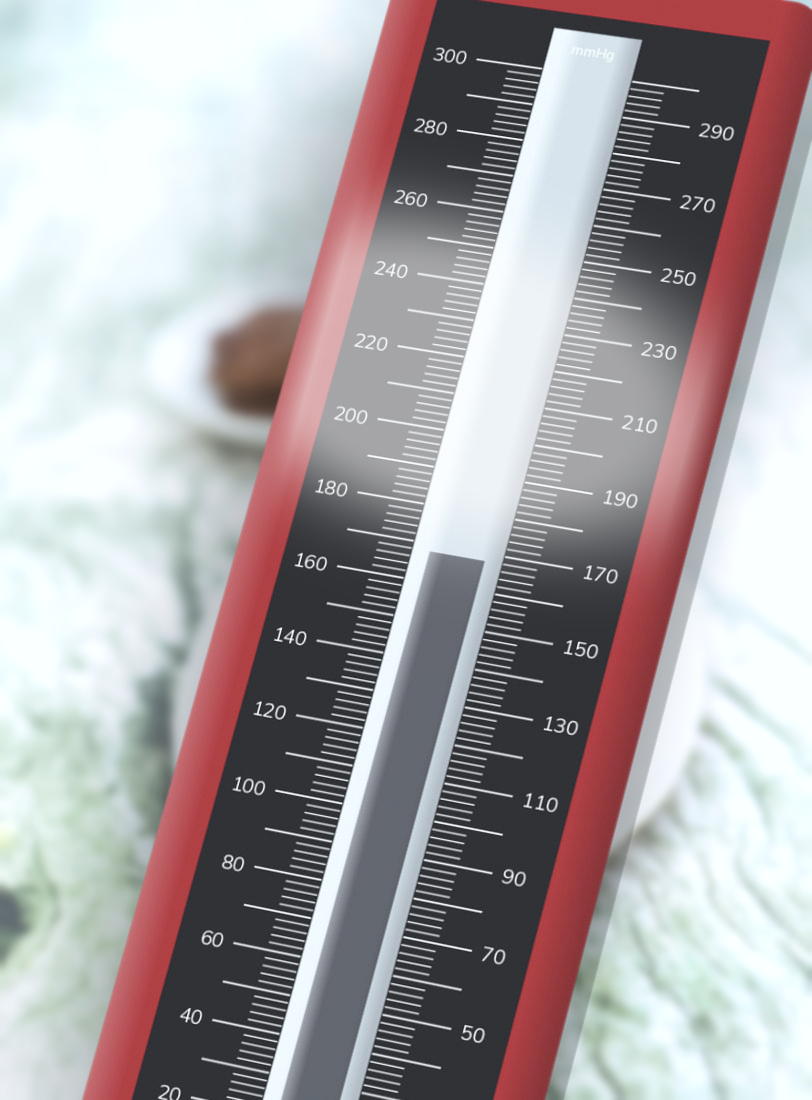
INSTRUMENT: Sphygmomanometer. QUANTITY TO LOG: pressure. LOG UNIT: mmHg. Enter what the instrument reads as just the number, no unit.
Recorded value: 168
